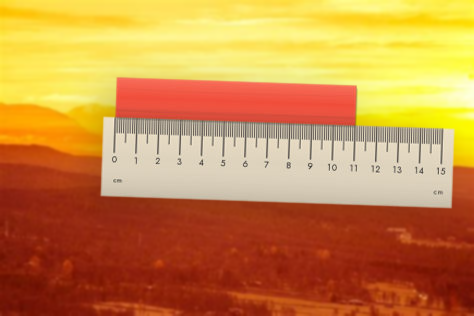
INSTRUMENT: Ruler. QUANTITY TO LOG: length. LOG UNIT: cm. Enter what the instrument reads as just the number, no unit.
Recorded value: 11
